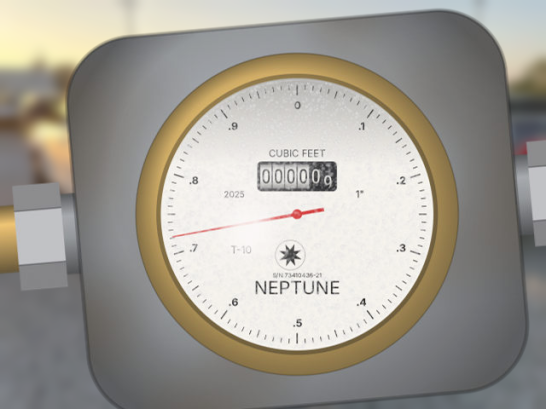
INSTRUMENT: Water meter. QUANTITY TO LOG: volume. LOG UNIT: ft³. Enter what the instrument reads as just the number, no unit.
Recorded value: 8.72
